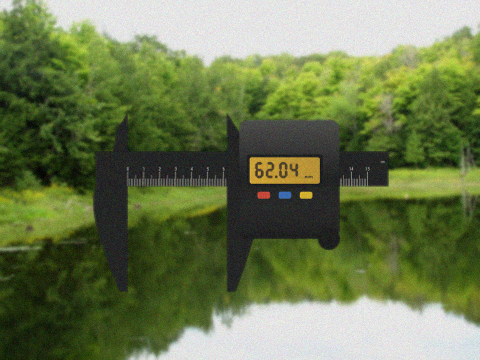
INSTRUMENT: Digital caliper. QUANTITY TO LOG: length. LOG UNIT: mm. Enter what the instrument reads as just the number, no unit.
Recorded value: 62.04
